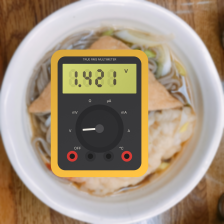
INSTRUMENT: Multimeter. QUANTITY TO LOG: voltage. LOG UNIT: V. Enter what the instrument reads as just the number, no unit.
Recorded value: 1.421
